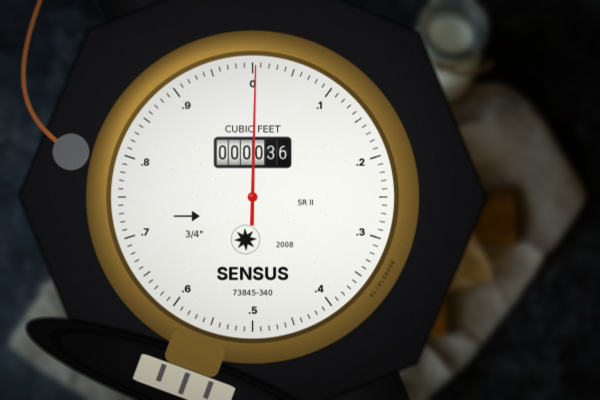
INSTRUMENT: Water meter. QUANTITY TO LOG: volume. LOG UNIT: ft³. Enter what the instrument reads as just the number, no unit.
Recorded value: 36.00
